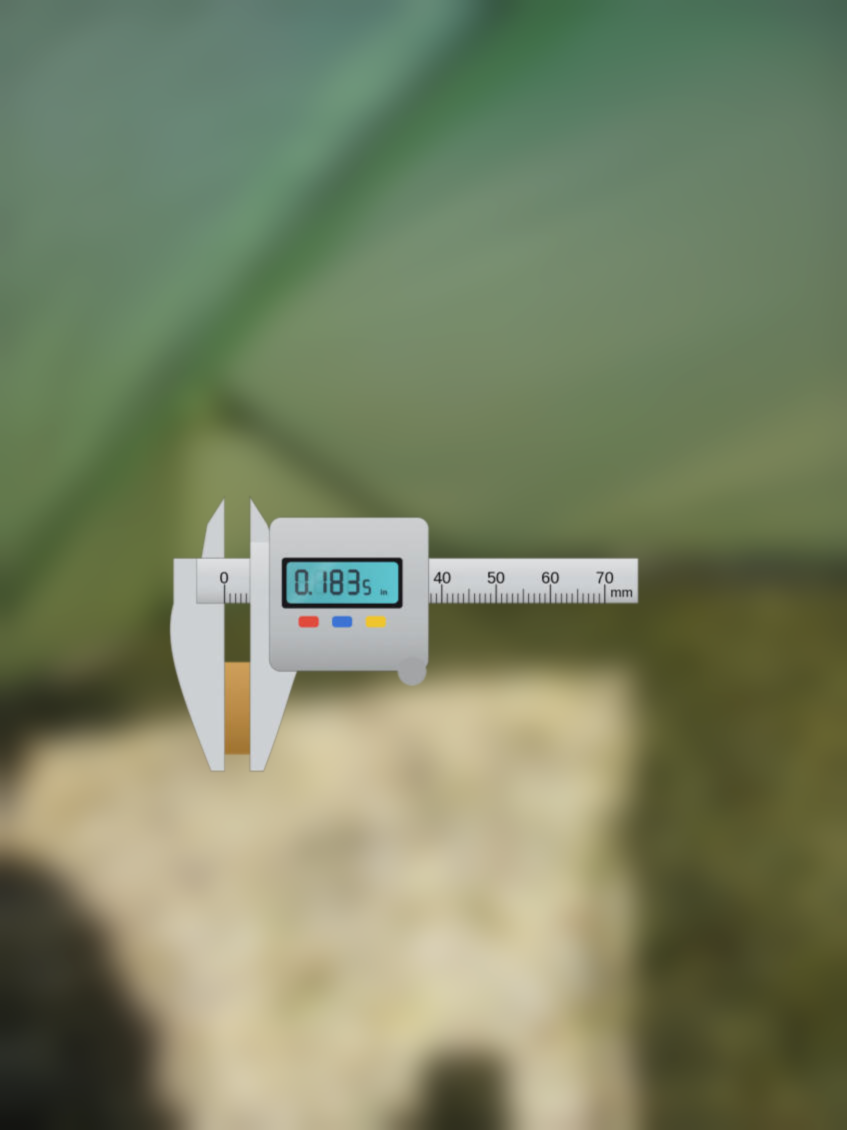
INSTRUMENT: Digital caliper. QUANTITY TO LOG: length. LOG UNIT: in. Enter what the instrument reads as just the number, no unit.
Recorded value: 0.1835
